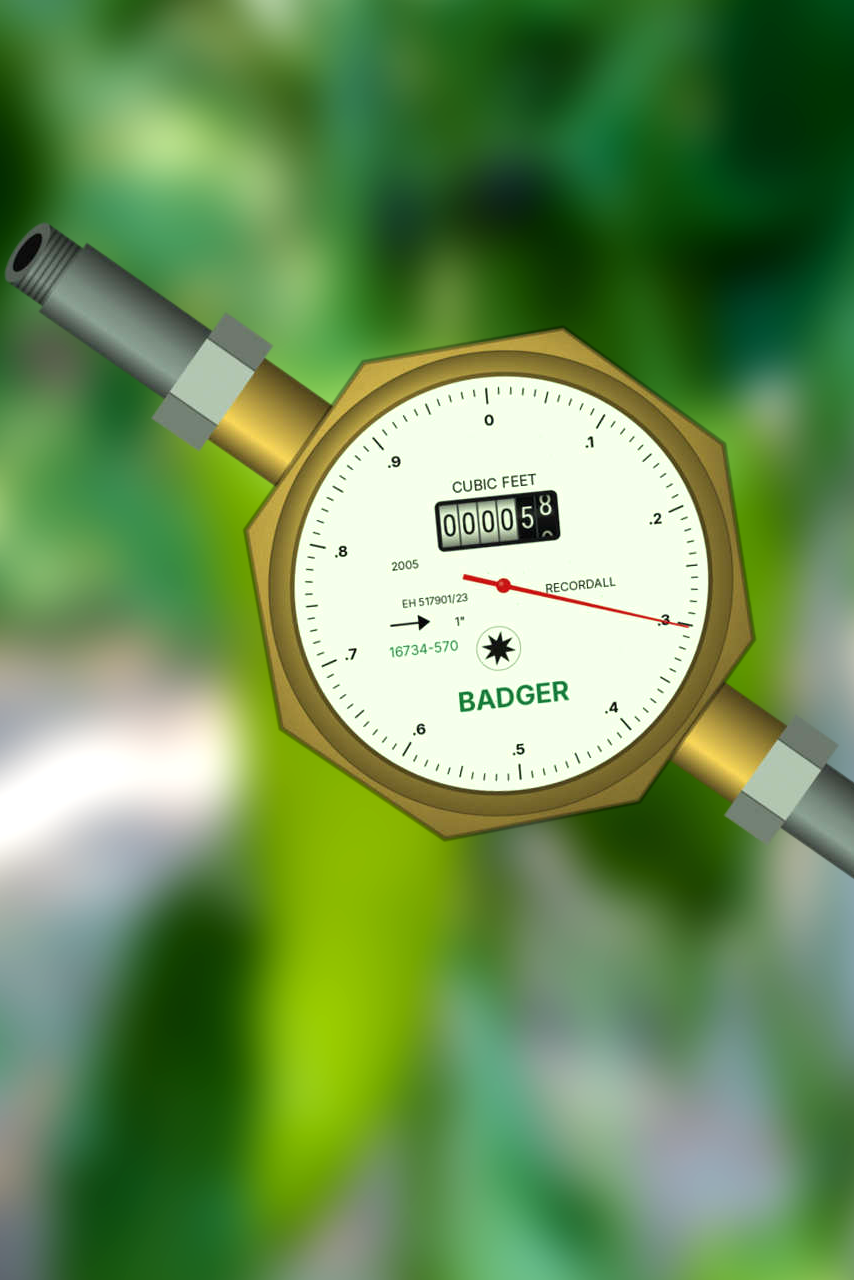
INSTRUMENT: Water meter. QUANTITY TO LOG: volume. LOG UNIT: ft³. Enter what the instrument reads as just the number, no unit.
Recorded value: 58.30
